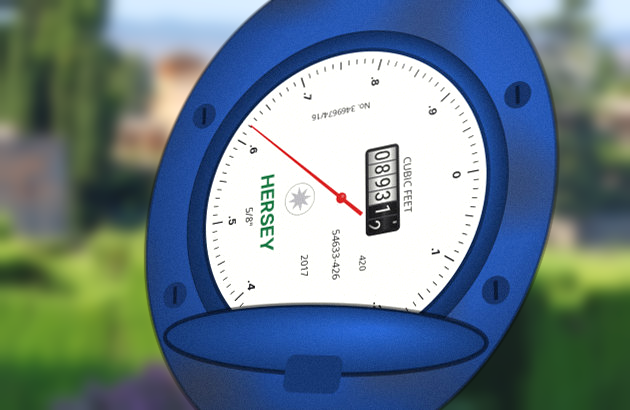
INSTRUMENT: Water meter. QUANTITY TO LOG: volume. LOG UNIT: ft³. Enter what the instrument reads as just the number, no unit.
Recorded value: 89311.62
